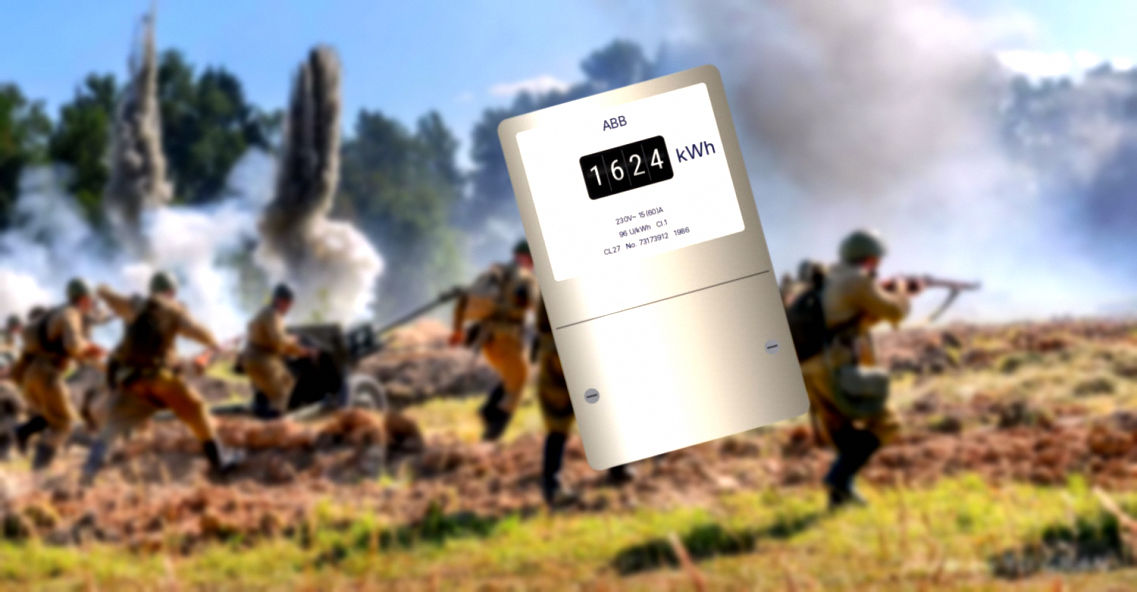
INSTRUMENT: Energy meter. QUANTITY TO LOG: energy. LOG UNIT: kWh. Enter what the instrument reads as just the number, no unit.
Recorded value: 1624
